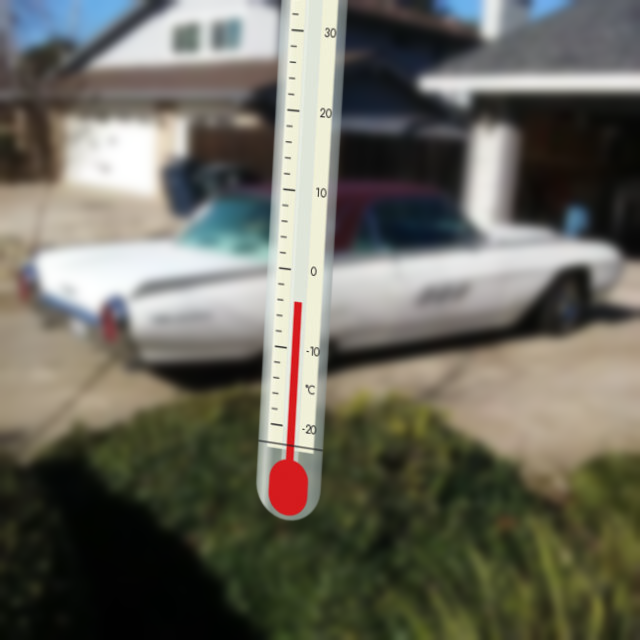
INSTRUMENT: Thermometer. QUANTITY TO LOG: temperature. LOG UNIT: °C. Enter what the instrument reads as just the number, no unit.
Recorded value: -4
